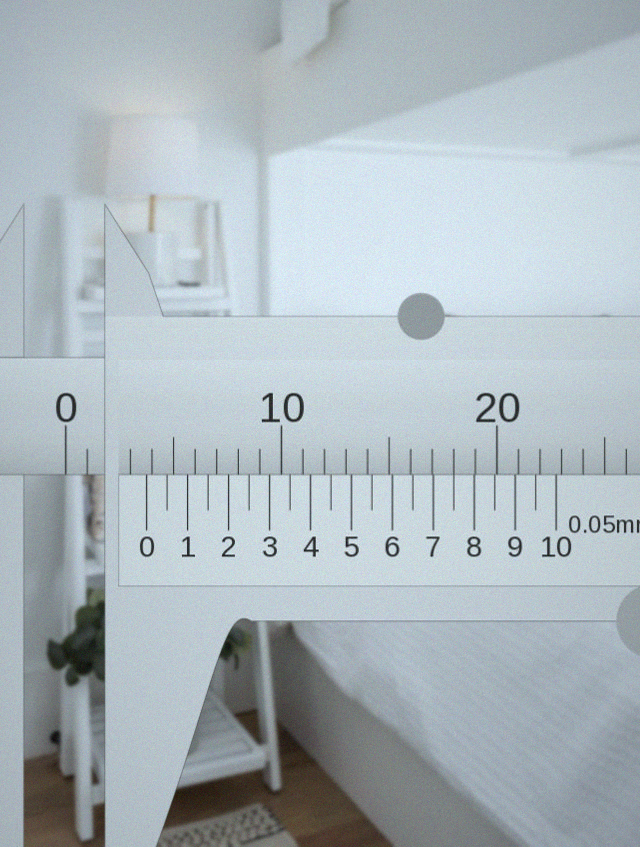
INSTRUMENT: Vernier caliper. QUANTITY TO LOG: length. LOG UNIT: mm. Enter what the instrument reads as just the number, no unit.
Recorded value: 3.75
